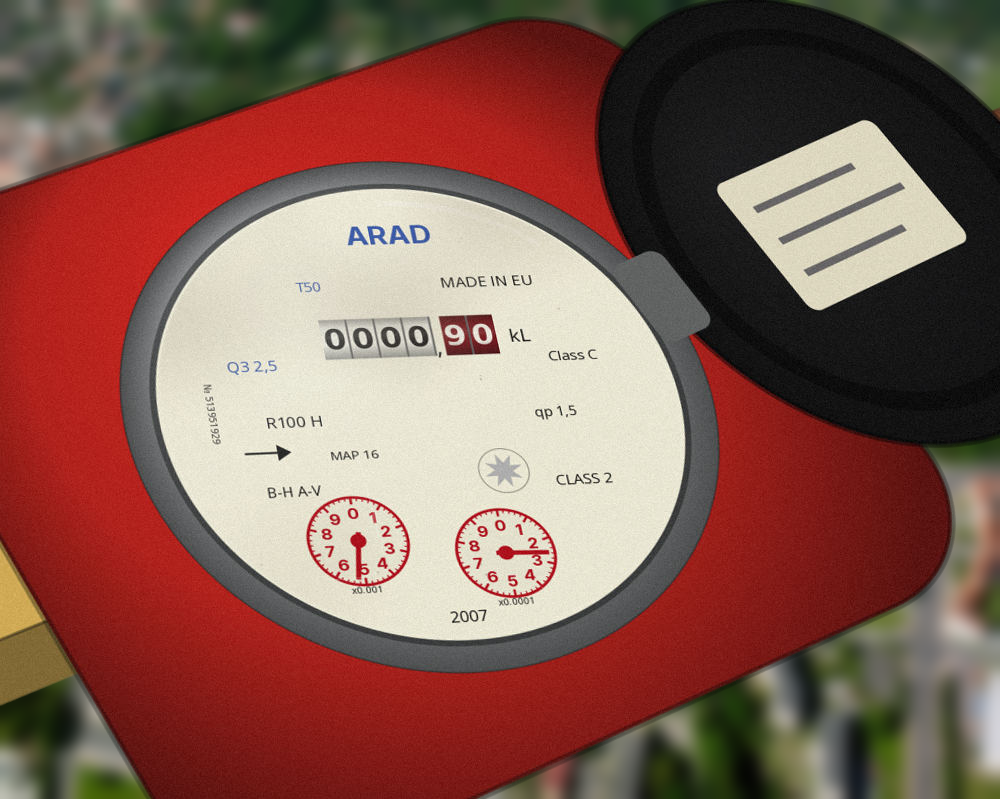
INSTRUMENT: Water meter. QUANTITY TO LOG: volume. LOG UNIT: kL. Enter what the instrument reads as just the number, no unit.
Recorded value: 0.9052
